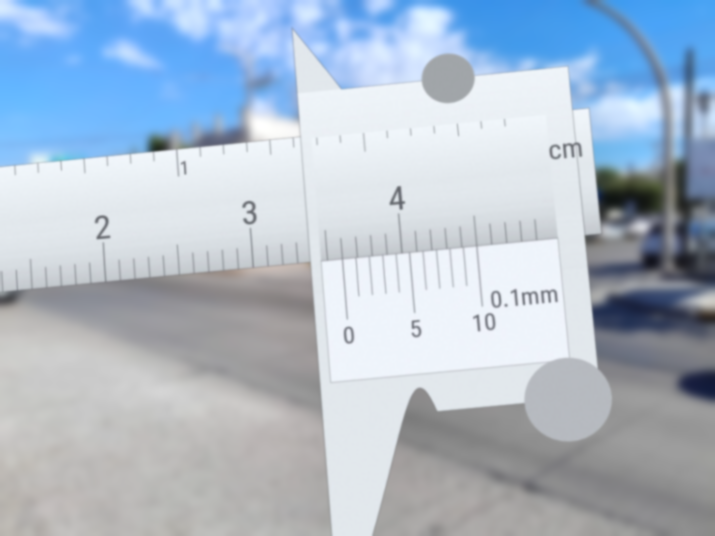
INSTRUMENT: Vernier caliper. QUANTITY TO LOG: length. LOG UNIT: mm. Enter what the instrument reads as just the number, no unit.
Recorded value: 36.0
